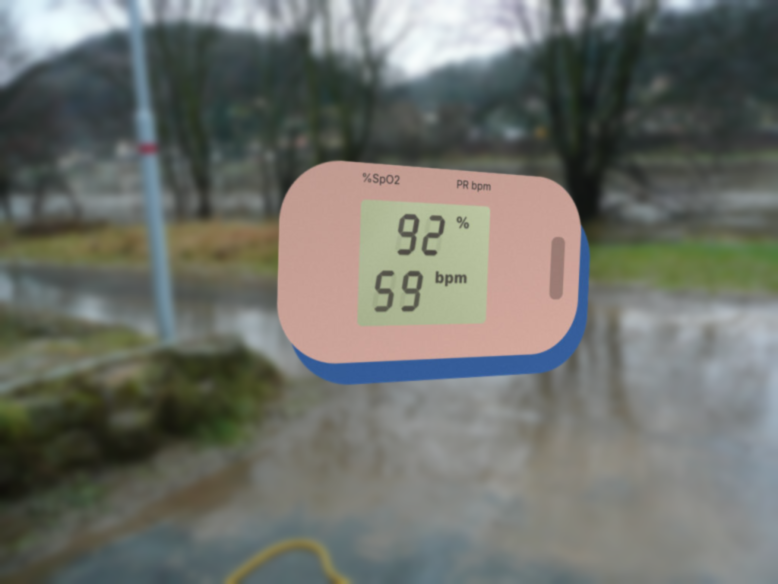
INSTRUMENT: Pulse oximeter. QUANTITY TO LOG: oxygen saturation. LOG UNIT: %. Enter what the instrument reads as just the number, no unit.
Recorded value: 92
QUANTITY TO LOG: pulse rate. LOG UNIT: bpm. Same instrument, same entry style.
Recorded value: 59
